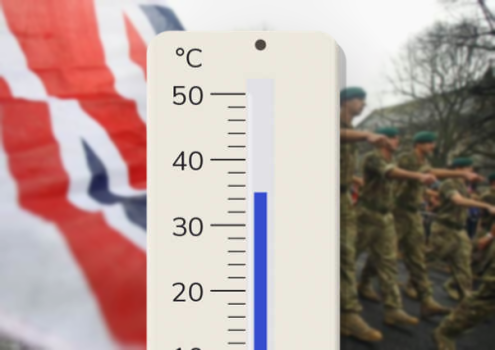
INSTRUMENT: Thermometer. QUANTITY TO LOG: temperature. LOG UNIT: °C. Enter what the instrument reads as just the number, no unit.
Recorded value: 35
